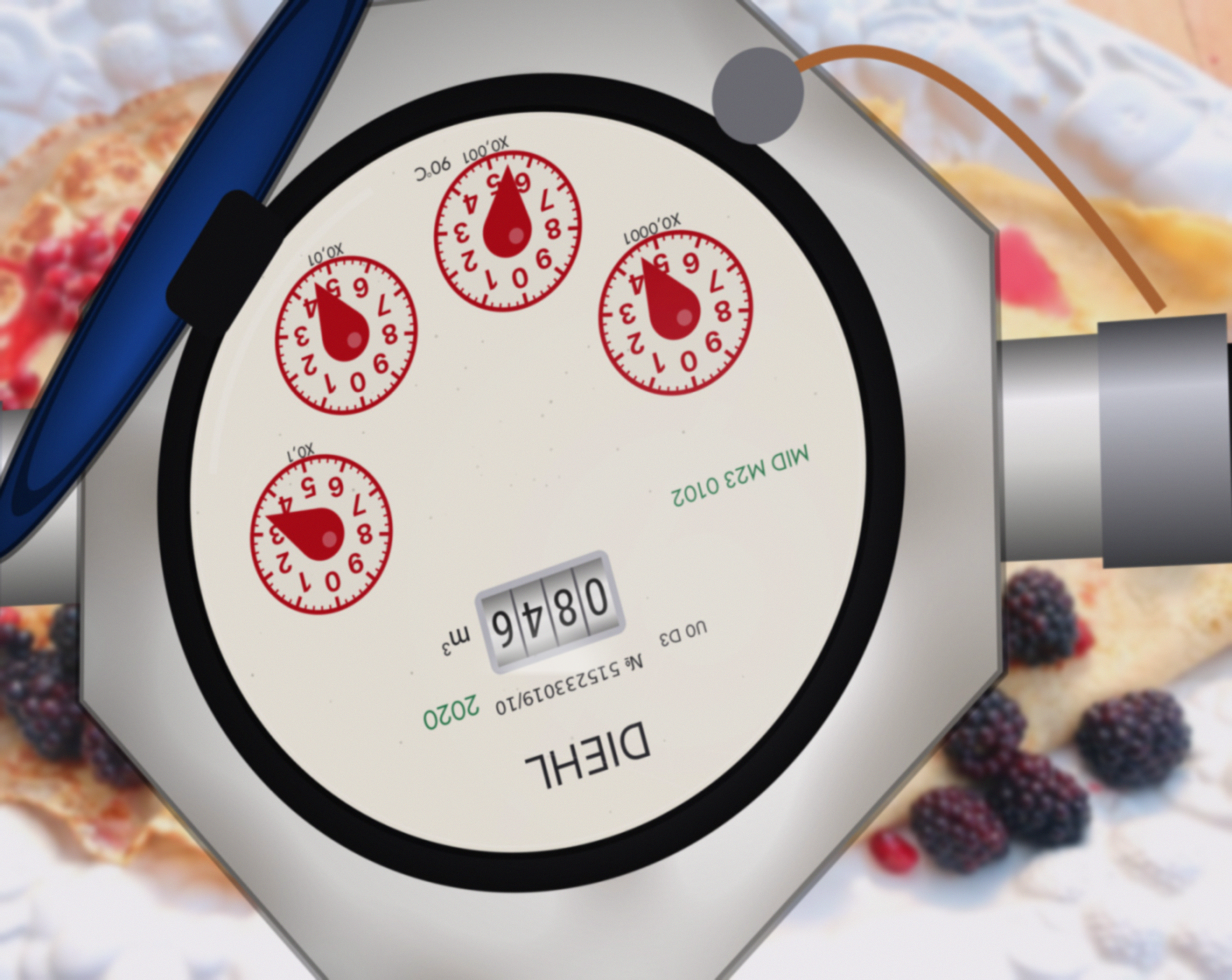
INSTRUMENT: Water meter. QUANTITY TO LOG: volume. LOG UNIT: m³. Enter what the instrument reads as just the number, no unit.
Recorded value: 846.3454
